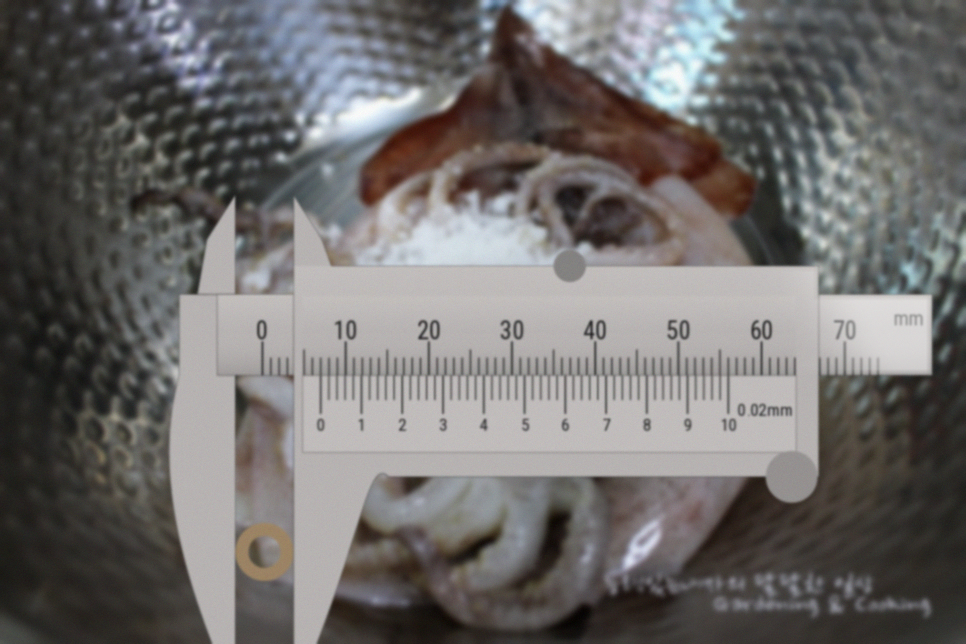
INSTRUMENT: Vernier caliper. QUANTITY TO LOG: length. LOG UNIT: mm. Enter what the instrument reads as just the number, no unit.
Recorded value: 7.0
